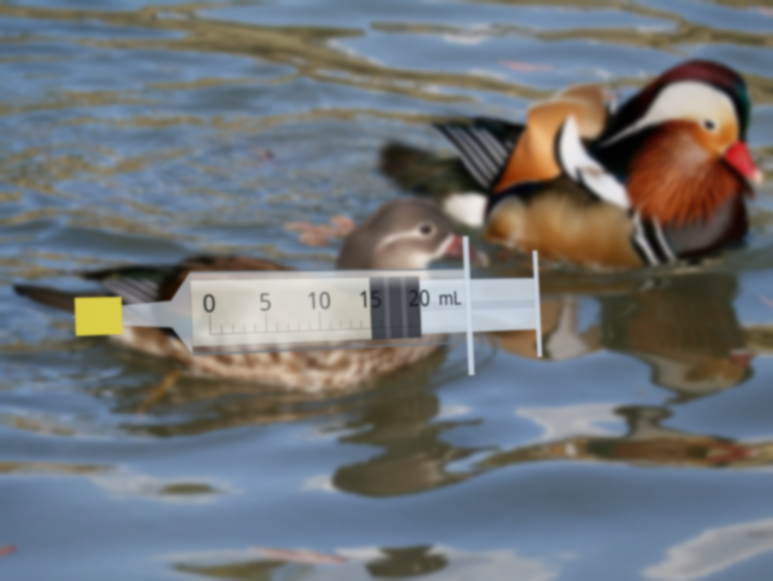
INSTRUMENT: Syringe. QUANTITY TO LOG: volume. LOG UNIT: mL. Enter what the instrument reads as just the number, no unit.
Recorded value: 15
